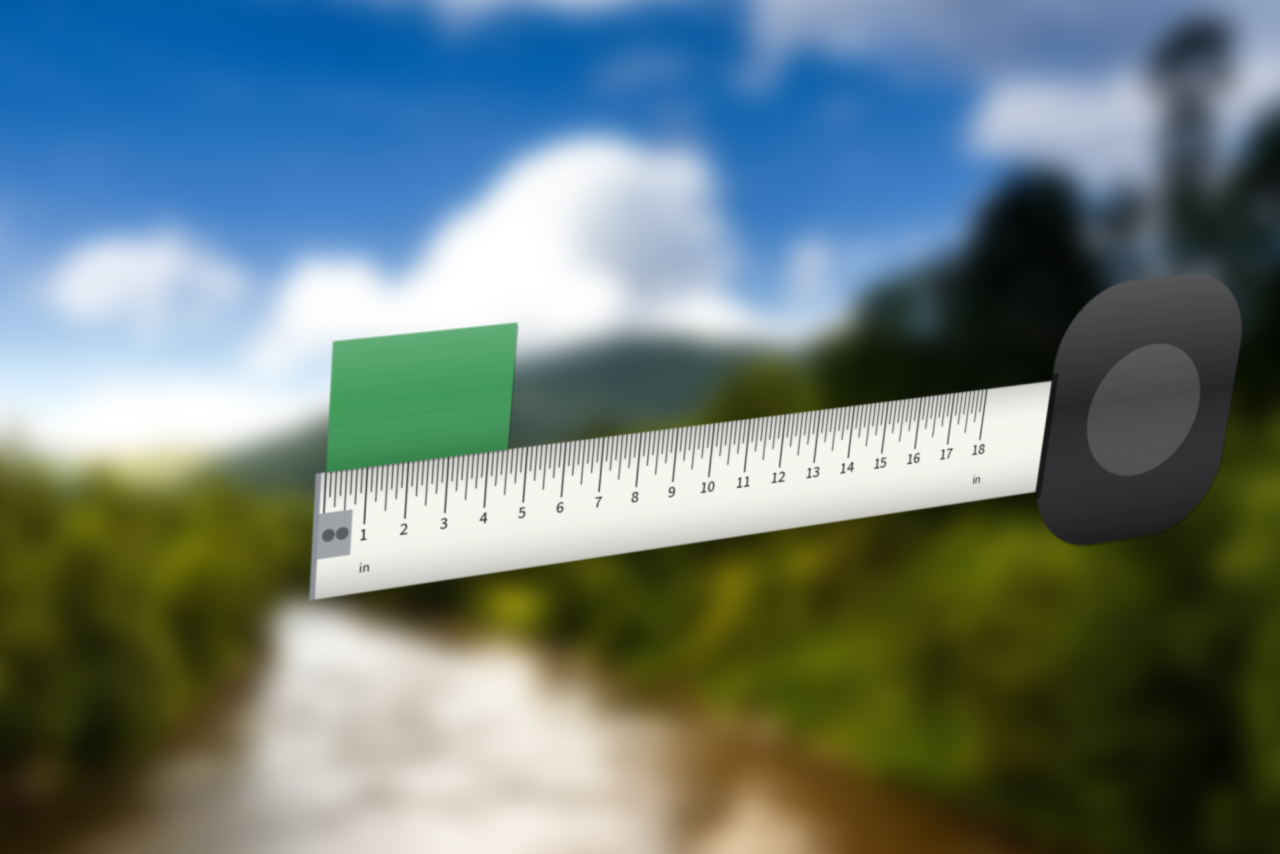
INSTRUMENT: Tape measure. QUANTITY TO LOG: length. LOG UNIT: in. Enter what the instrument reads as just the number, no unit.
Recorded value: 4.5
